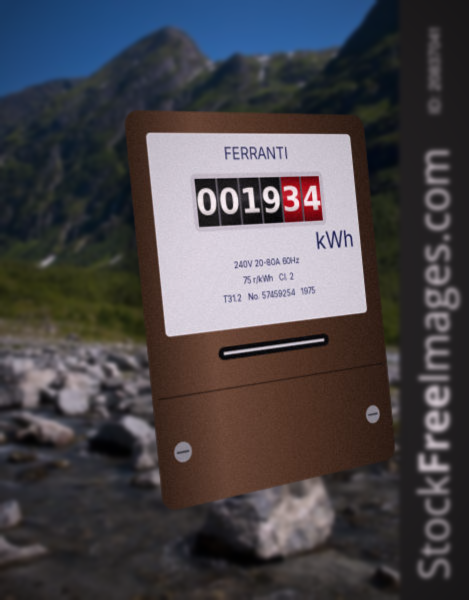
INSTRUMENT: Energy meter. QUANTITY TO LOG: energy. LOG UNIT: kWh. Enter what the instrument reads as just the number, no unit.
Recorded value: 19.34
